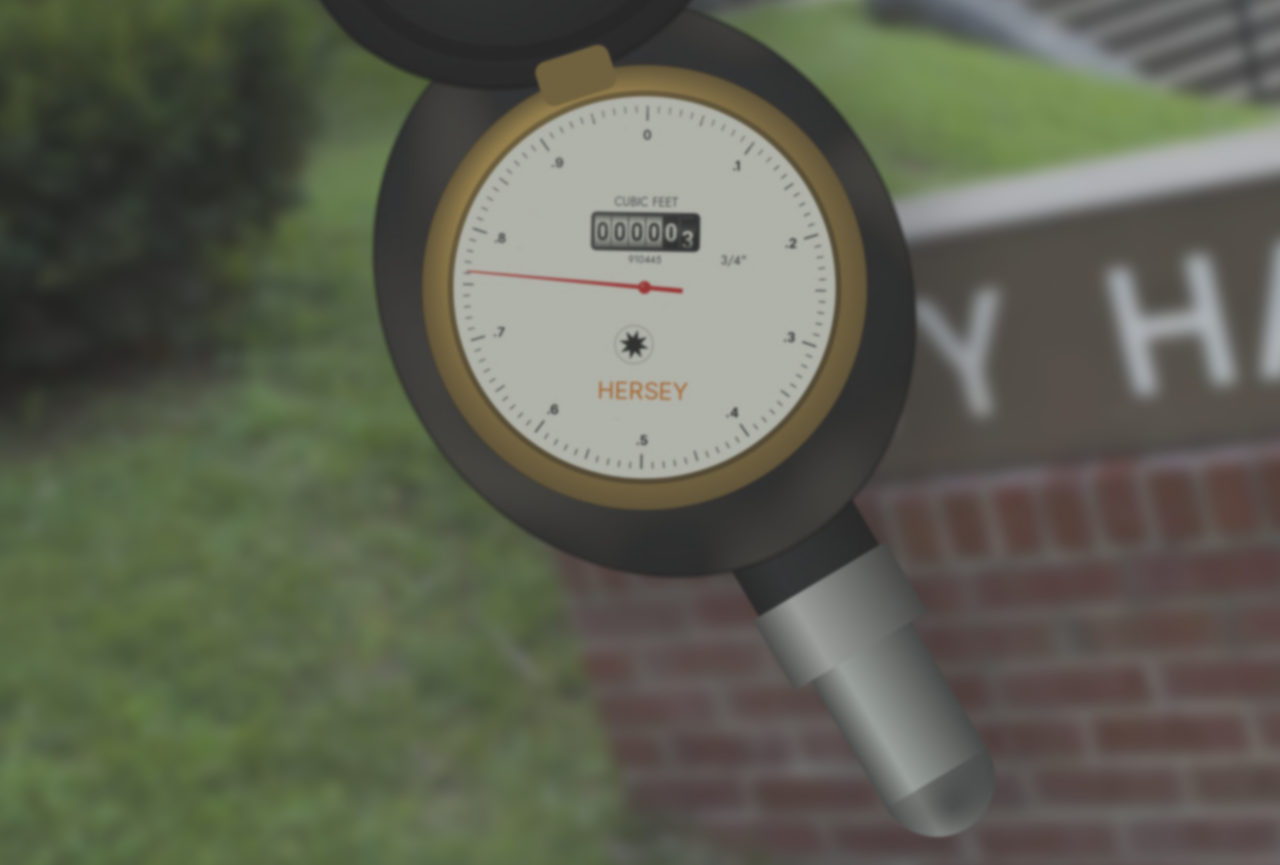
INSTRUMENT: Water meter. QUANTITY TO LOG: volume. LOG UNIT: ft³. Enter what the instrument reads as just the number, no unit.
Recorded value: 2.76
